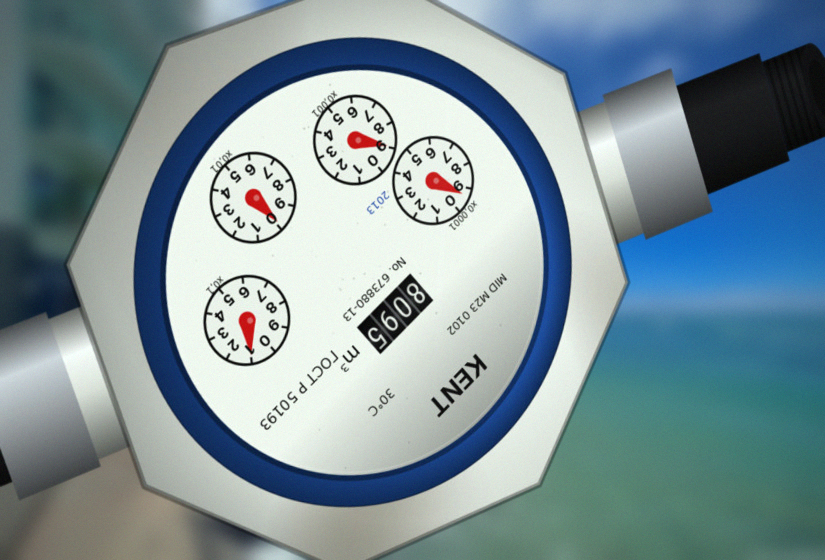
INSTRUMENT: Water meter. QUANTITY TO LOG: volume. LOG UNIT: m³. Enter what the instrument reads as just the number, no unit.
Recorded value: 8095.0989
